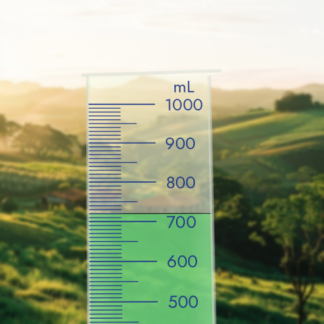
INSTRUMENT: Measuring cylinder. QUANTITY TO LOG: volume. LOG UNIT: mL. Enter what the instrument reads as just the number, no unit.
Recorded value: 720
